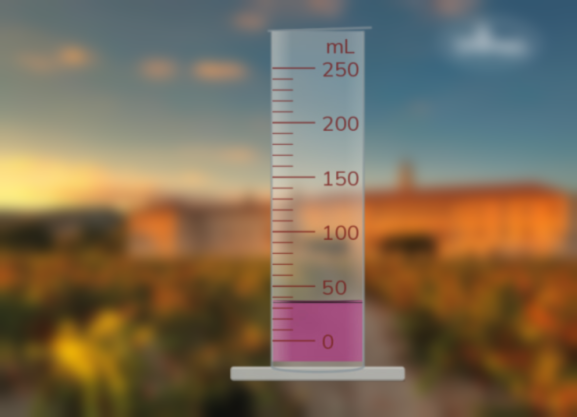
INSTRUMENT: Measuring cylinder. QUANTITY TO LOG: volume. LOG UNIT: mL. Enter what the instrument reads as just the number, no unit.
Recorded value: 35
